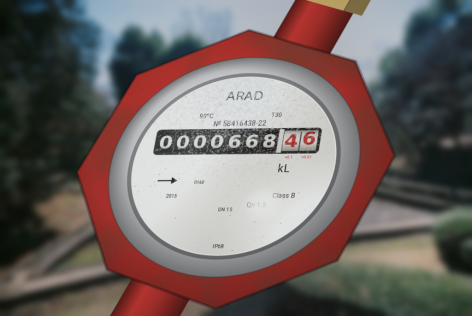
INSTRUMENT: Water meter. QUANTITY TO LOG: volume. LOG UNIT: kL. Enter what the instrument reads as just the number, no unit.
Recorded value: 668.46
